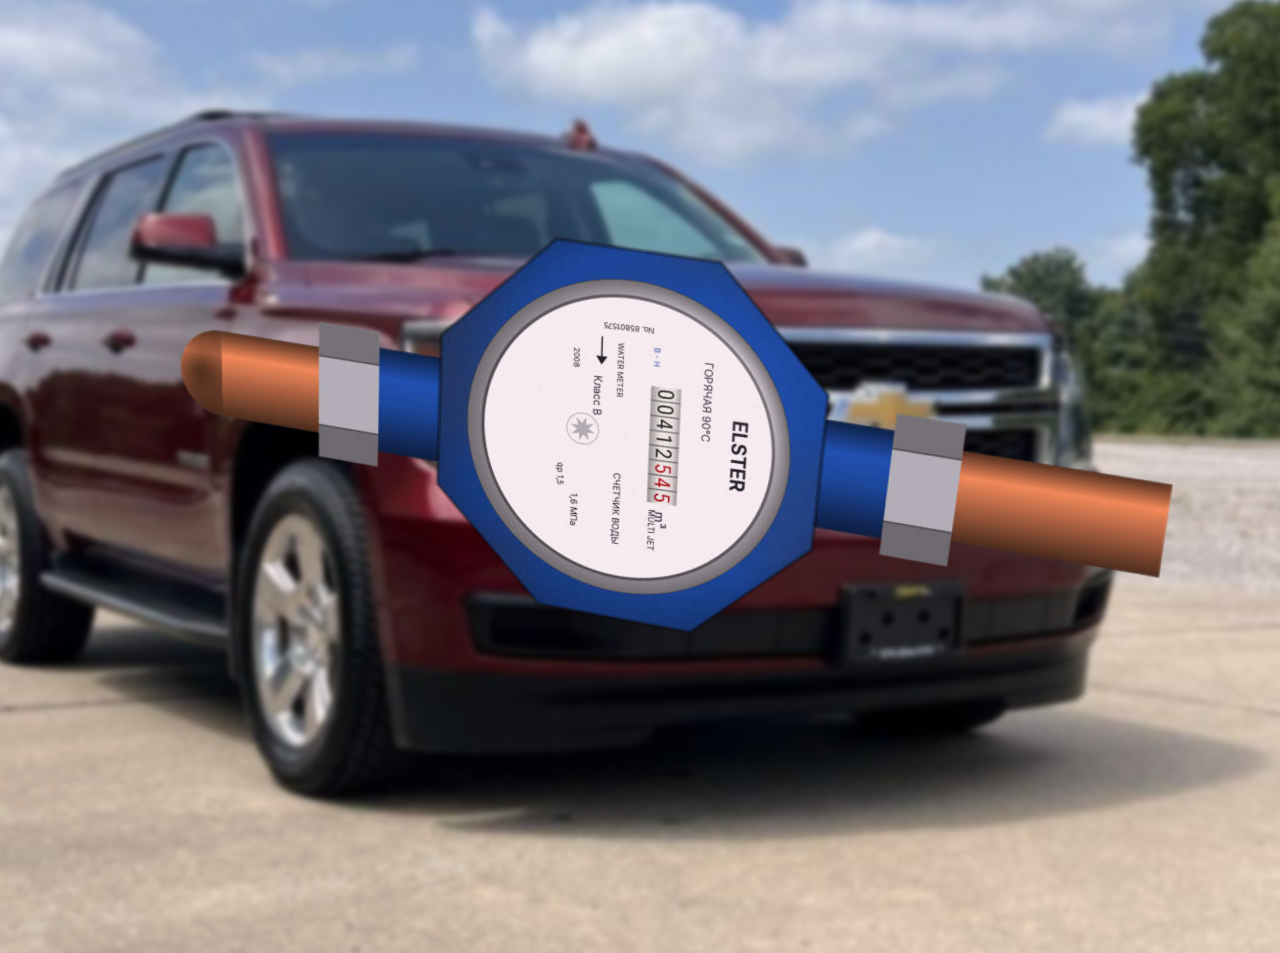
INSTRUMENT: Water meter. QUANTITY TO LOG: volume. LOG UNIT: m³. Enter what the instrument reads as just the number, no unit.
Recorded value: 412.545
